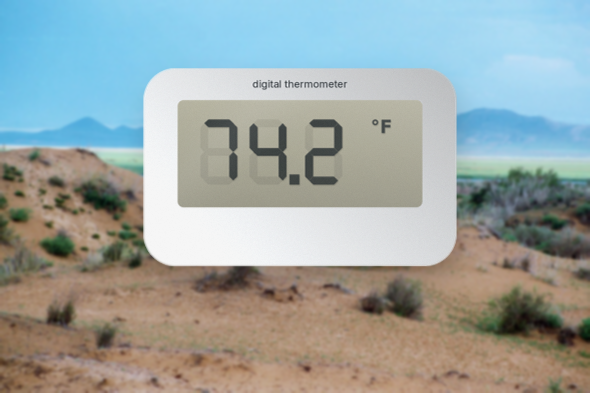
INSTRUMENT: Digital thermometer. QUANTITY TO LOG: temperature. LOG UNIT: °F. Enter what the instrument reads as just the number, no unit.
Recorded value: 74.2
